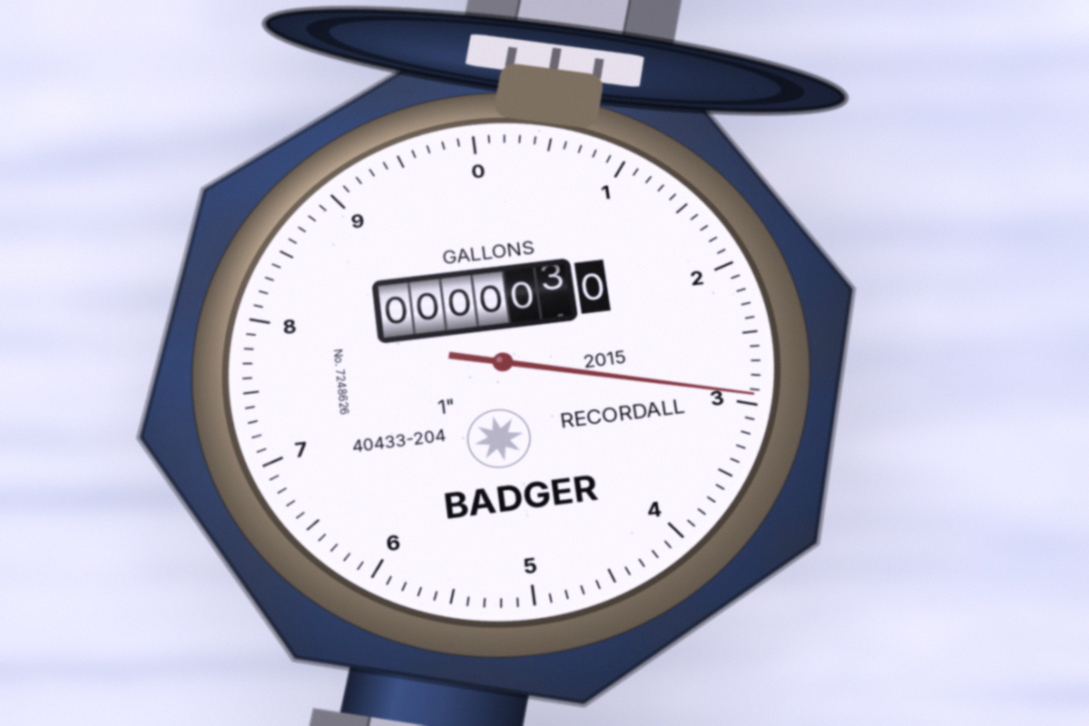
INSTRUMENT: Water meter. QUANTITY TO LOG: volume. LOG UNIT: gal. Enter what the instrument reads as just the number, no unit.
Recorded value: 32.9
